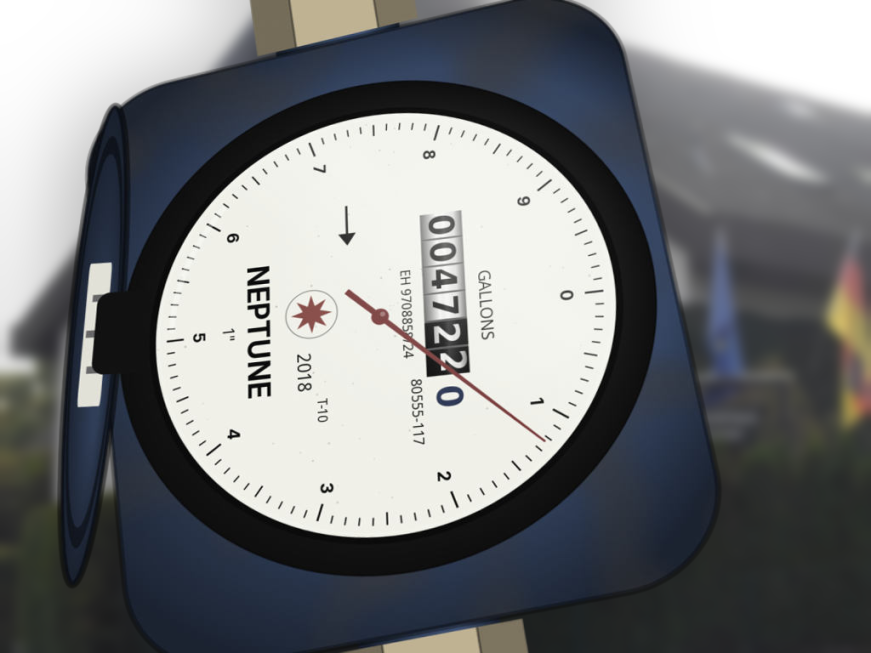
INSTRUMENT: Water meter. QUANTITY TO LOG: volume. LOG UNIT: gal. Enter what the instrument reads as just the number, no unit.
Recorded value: 47221.2
